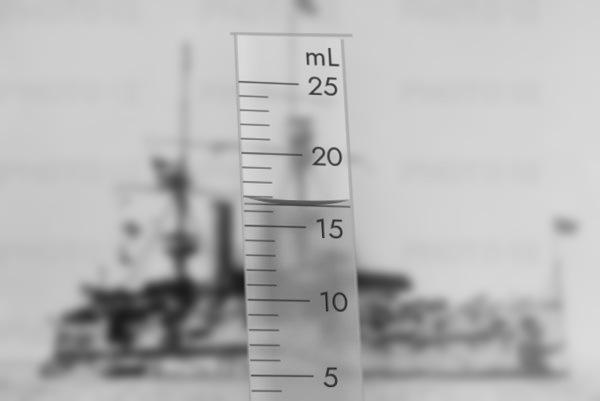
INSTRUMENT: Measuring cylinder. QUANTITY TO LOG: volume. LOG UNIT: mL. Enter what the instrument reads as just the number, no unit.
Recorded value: 16.5
